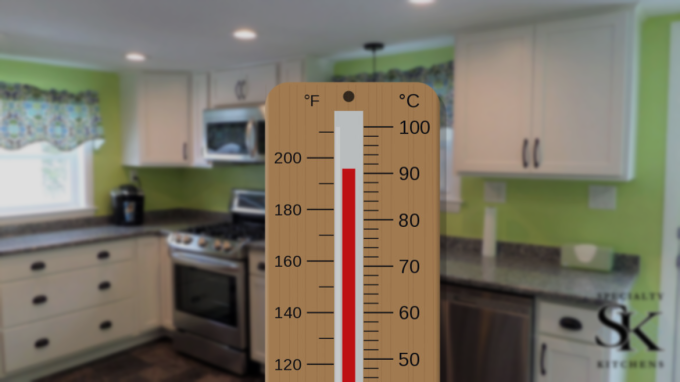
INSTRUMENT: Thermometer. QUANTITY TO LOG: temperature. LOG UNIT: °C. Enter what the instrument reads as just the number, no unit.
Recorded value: 91
